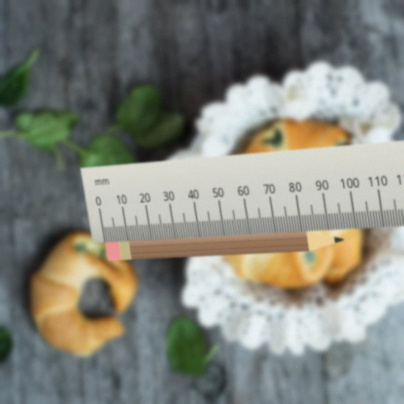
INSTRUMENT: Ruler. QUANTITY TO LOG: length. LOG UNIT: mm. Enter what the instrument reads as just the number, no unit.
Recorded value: 95
